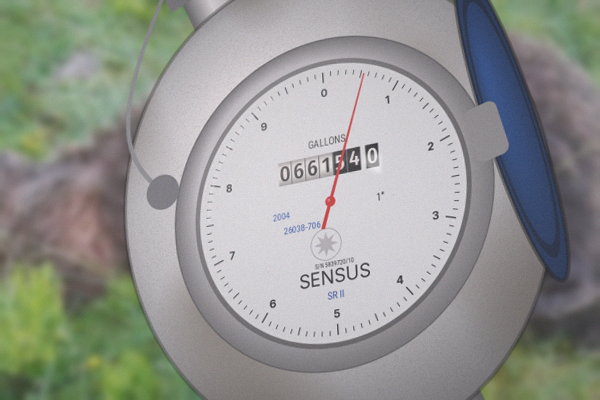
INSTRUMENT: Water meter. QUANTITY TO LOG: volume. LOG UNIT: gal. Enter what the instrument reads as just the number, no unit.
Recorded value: 661540.5
